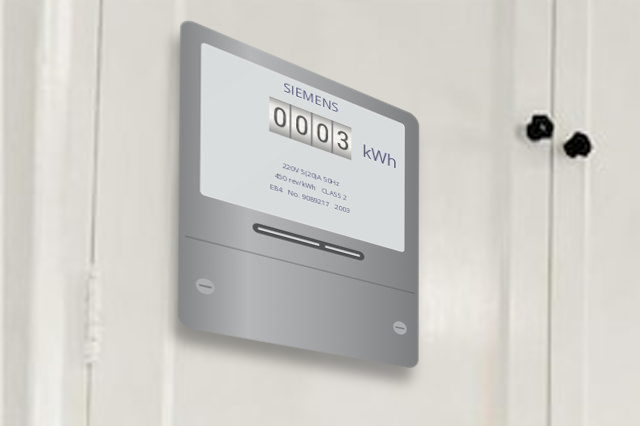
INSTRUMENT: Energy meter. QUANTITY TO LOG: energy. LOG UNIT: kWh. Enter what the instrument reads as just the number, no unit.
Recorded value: 3
